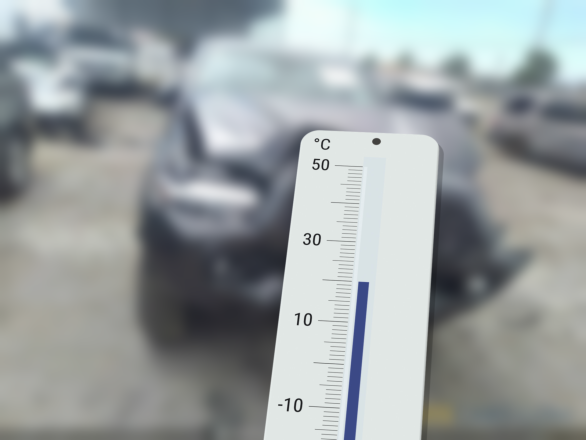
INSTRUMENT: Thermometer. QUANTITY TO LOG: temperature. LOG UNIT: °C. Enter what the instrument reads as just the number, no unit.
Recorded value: 20
